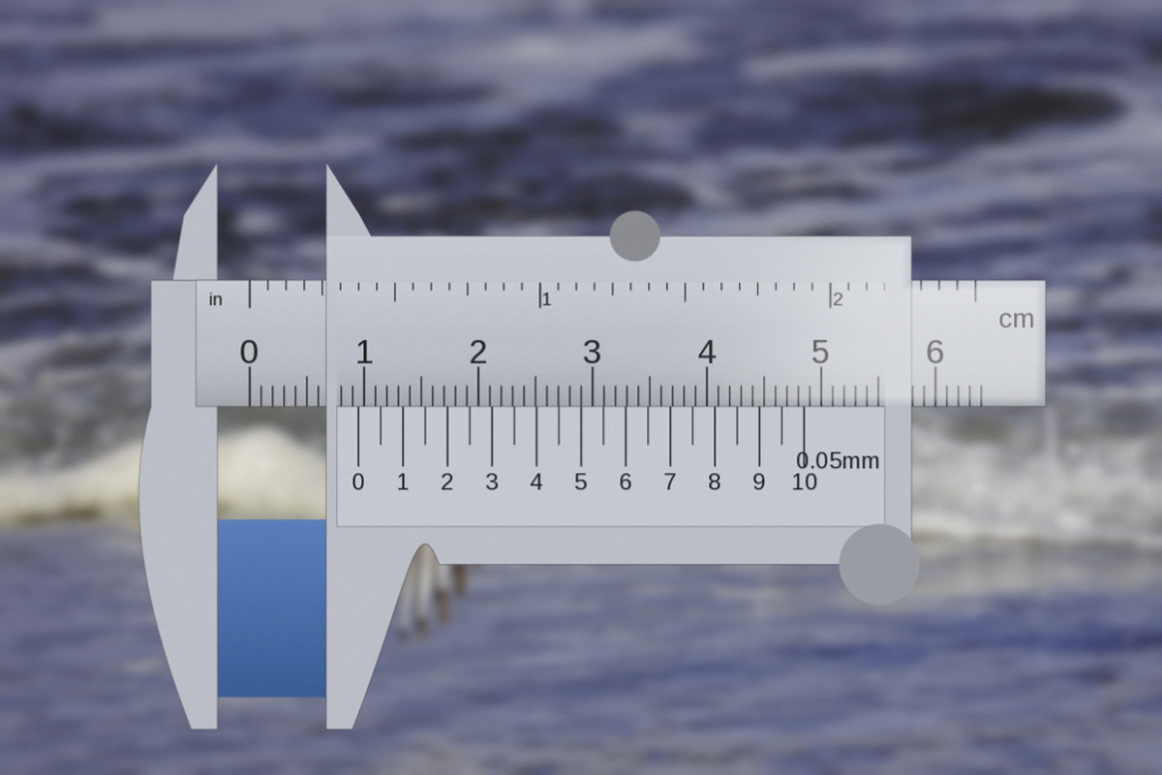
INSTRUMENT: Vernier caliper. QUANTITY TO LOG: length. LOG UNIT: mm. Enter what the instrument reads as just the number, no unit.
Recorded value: 9.5
